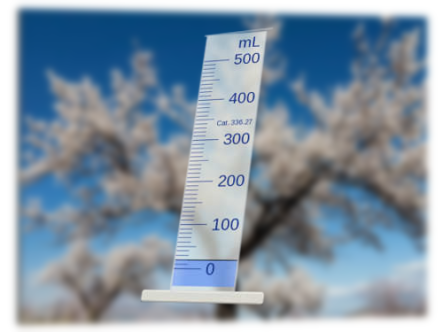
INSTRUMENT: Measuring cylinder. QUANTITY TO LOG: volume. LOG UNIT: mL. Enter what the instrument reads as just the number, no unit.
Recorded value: 20
